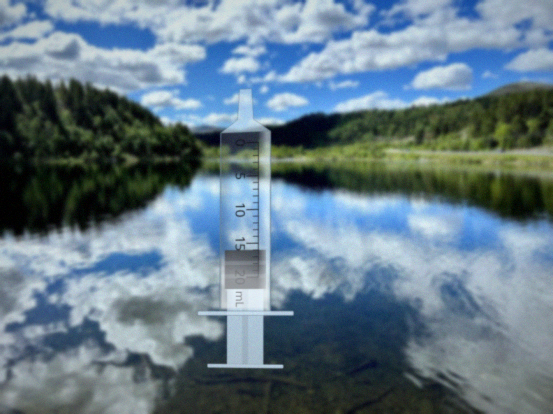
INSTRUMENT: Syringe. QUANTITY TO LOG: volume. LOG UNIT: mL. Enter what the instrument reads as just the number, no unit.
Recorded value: 16
